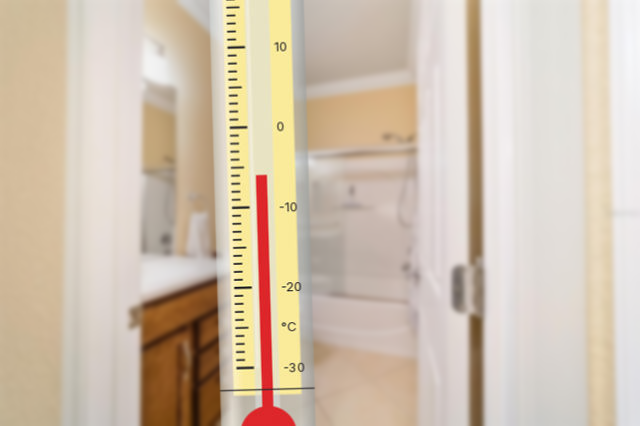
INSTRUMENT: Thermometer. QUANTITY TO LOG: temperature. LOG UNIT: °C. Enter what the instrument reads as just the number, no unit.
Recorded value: -6
